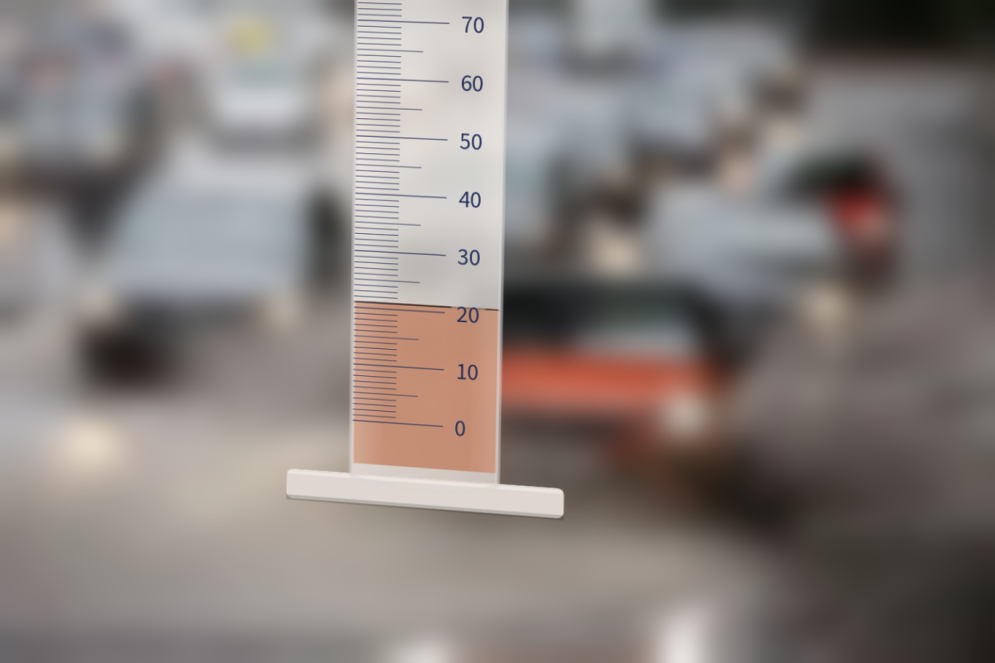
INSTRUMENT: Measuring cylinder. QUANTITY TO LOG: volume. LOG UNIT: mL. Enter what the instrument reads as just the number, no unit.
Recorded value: 21
